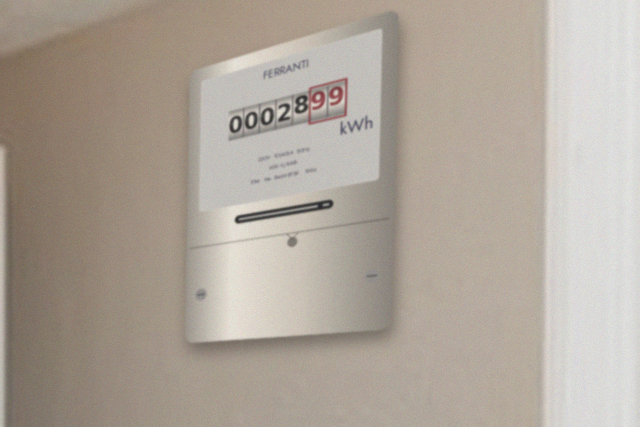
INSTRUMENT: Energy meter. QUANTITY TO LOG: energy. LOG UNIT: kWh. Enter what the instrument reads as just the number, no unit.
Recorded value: 28.99
